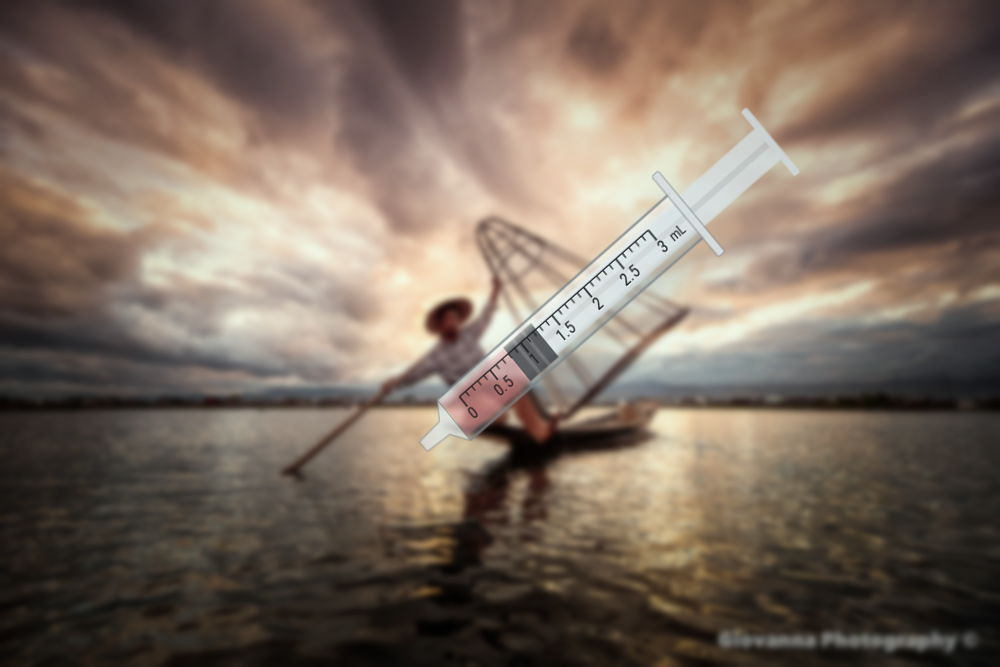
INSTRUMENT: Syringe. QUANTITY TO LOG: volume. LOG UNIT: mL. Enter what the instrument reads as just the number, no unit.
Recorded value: 0.8
